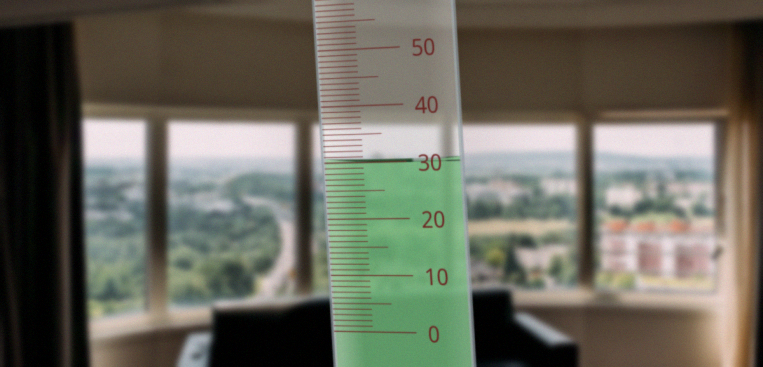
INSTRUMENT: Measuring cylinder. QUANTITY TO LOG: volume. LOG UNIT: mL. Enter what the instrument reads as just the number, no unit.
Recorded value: 30
